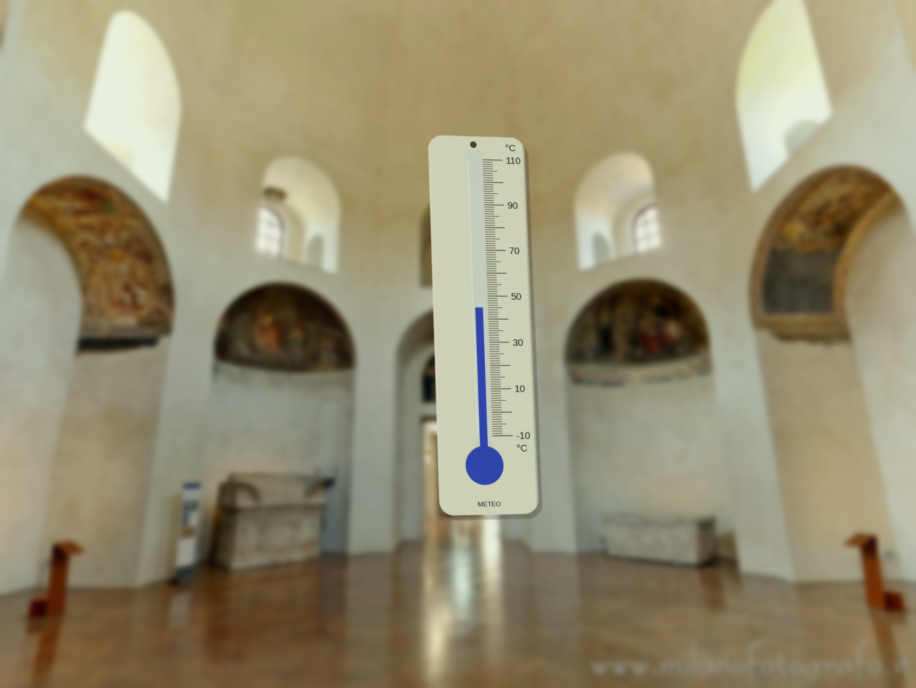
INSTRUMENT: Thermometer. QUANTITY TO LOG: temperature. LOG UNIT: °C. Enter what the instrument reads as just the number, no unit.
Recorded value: 45
